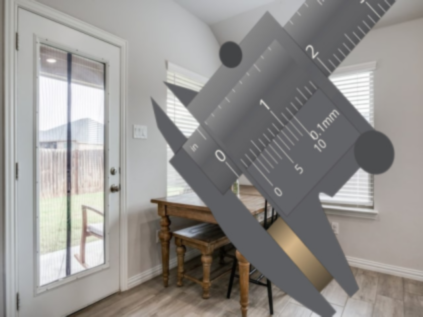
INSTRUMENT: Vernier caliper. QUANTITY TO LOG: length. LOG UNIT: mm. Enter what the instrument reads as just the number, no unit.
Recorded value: 3.0
